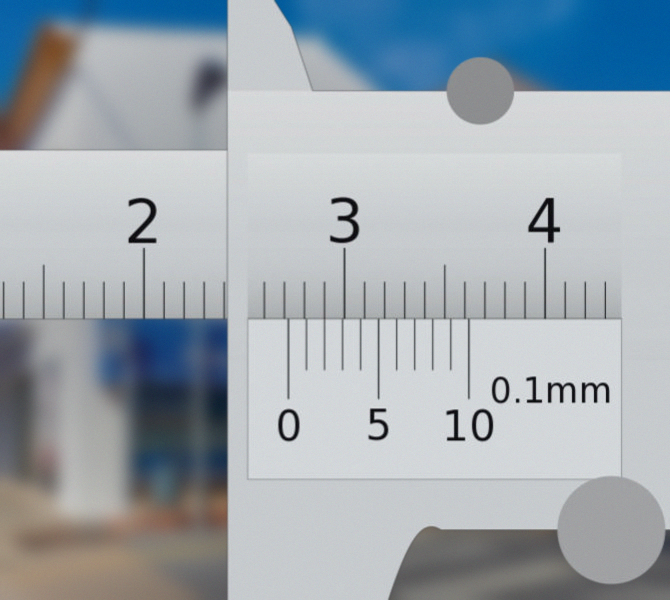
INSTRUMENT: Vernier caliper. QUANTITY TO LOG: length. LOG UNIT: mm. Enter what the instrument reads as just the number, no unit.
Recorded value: 27.2
